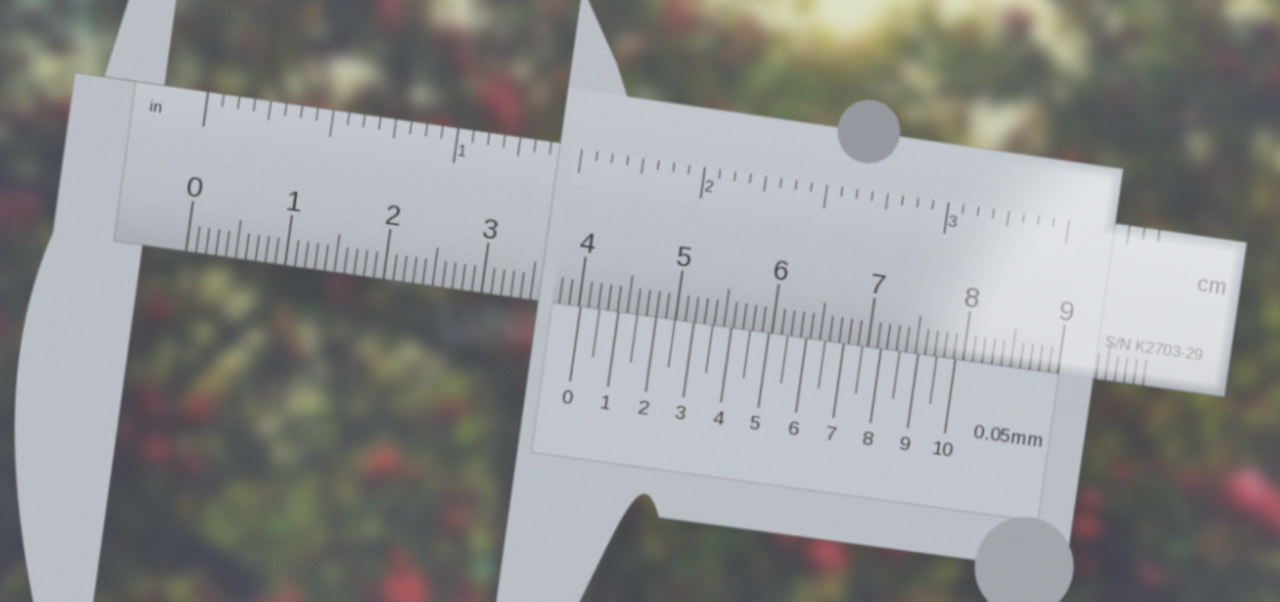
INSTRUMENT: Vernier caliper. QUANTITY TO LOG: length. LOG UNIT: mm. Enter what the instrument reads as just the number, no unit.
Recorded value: 40.2
